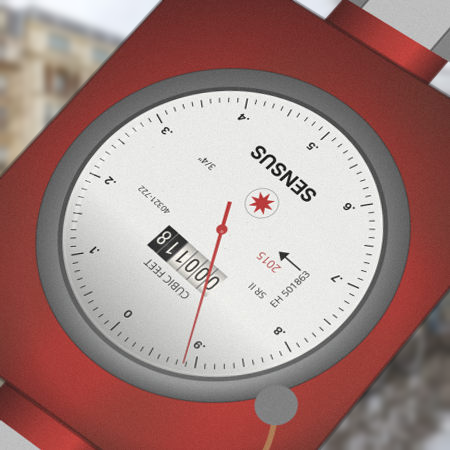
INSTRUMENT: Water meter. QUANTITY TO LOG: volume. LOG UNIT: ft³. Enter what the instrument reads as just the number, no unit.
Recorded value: 117.91
